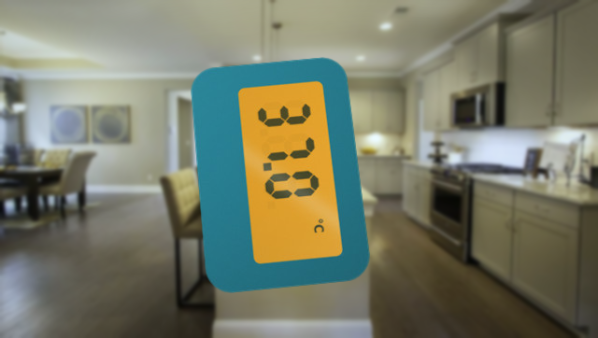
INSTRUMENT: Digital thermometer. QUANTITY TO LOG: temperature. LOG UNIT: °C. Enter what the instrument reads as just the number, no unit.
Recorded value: 37.0
